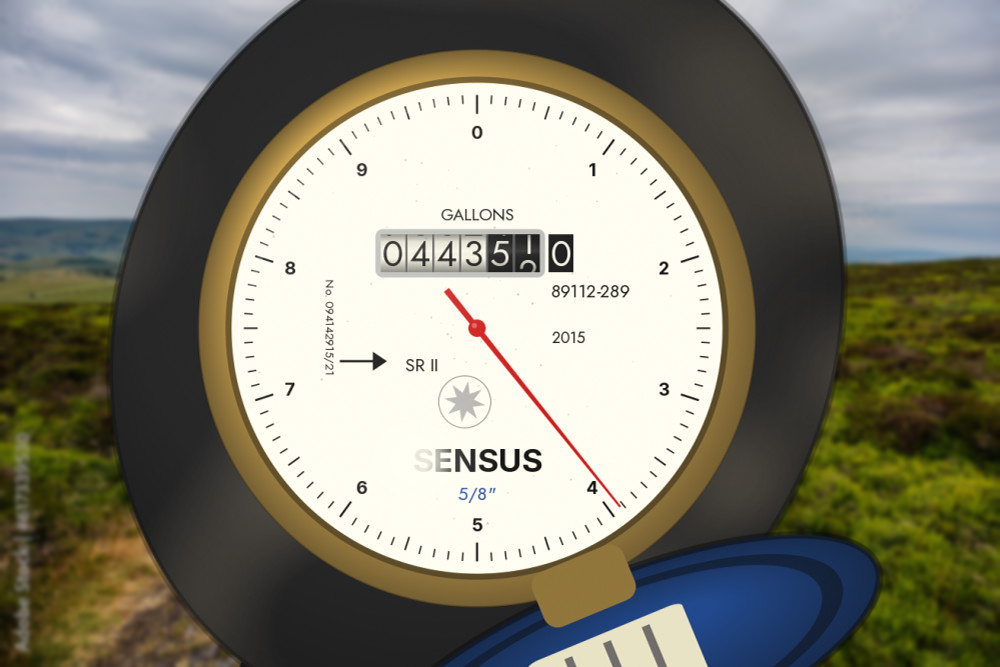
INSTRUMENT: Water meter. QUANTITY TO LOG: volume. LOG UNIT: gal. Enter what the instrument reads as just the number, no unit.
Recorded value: 443513.9
